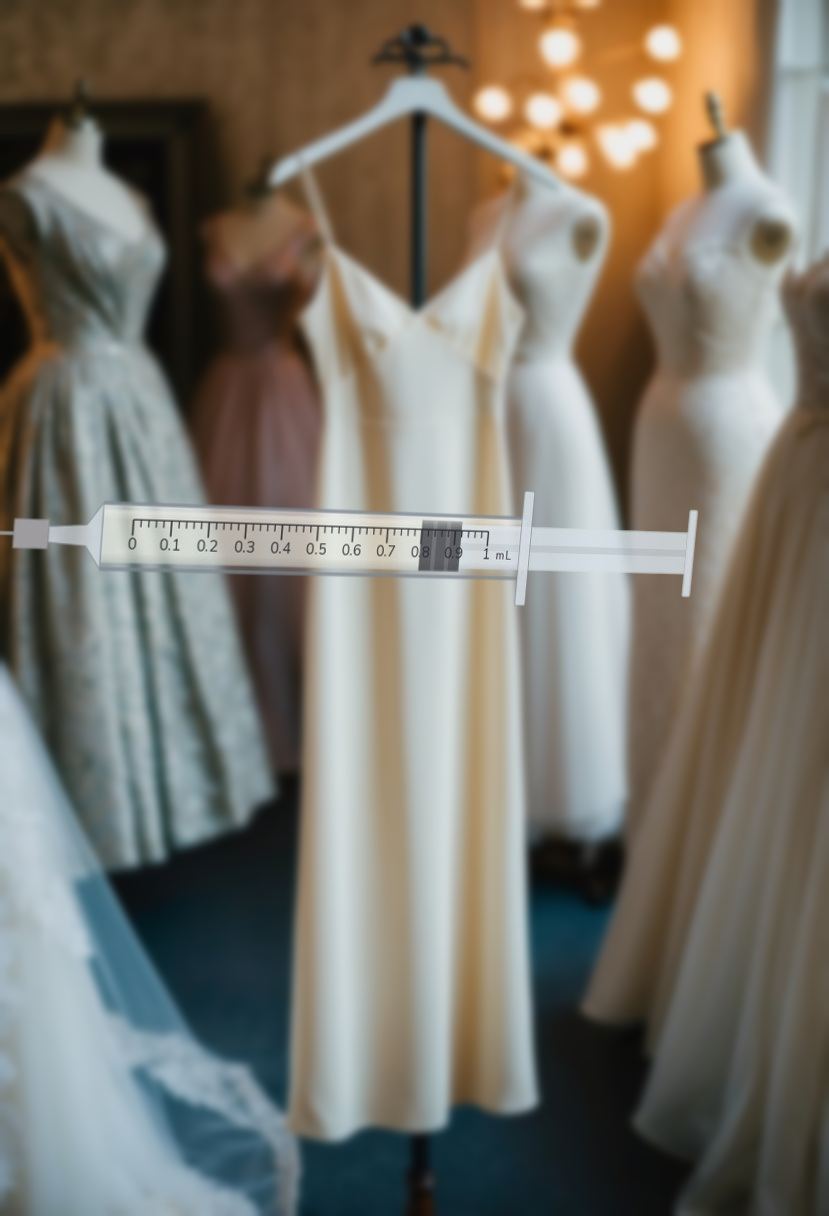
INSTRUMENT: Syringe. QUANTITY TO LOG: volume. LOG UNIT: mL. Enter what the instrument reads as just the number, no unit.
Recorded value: 0.8
